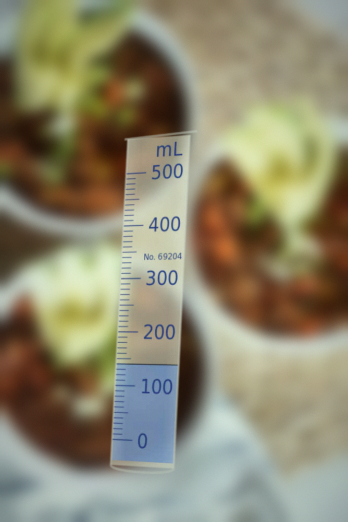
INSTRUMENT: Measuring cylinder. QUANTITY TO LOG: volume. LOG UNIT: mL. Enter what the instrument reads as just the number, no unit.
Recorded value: 140
